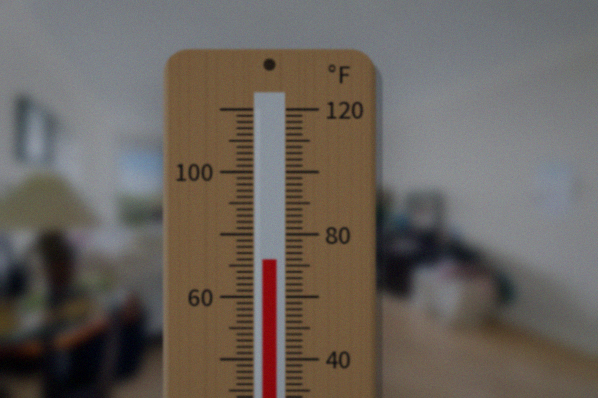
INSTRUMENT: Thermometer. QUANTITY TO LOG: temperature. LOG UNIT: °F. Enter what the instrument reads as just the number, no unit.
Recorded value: 72
